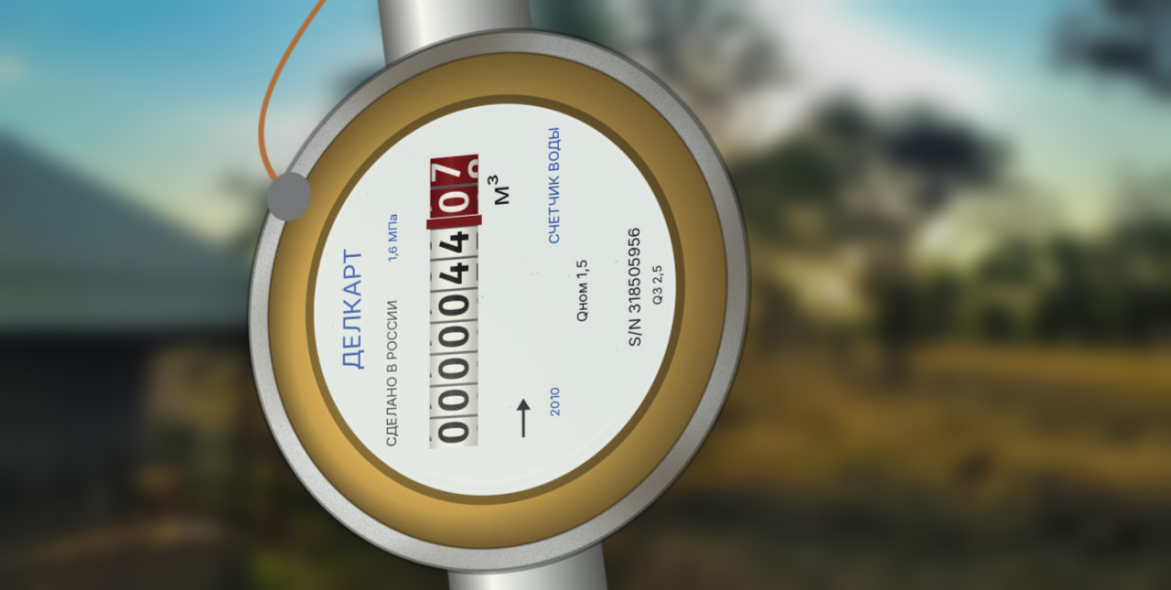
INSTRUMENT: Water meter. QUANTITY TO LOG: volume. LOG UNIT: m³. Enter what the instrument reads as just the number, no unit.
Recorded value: 44.07
